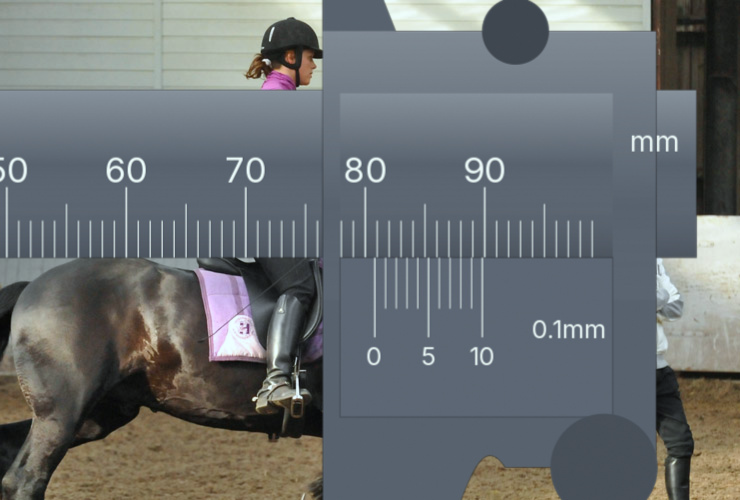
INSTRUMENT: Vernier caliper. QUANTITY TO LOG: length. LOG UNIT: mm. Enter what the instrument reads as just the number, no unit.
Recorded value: 80.8
